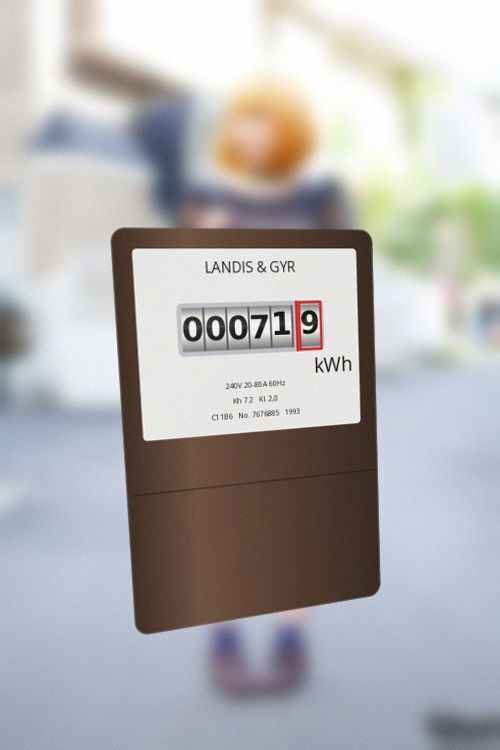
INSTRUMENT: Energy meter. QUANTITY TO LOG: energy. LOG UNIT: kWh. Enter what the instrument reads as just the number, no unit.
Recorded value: 71.9
